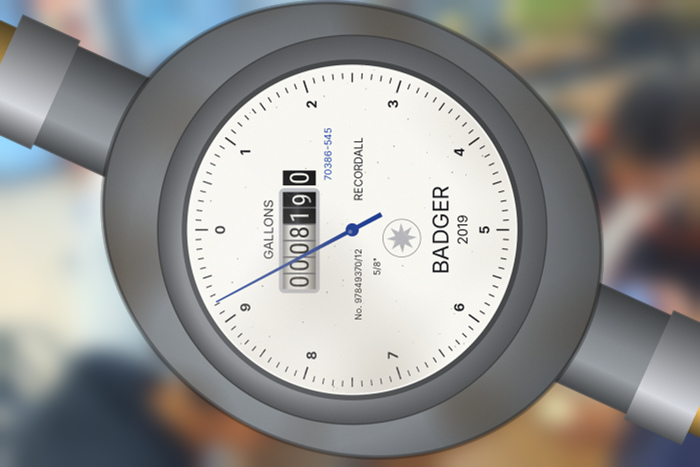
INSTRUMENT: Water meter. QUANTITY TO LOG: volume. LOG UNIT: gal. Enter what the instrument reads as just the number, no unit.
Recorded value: 8189.2
